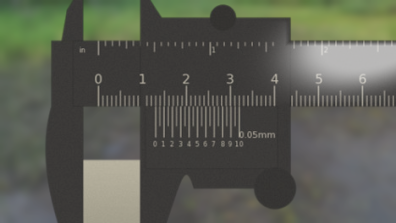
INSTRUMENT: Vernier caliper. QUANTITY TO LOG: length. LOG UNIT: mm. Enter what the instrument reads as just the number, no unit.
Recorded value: 13.0
